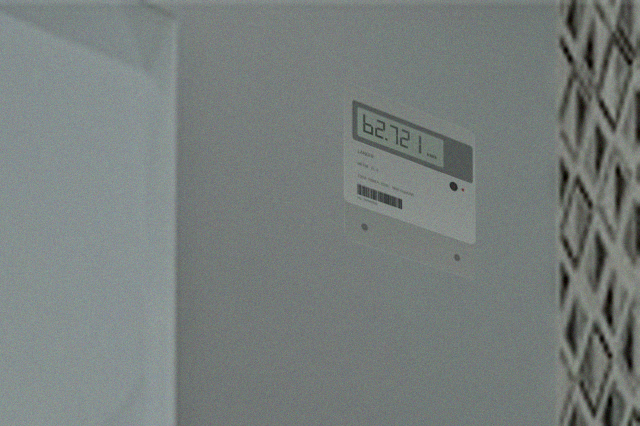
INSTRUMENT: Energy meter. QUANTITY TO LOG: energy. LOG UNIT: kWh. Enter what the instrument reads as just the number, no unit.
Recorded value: 62.721
